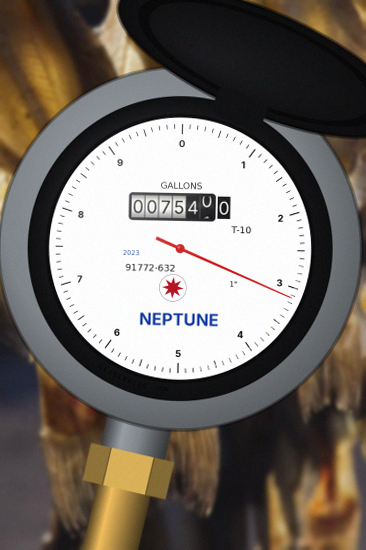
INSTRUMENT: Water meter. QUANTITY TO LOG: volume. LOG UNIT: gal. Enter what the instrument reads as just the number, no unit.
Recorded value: 75403.1
